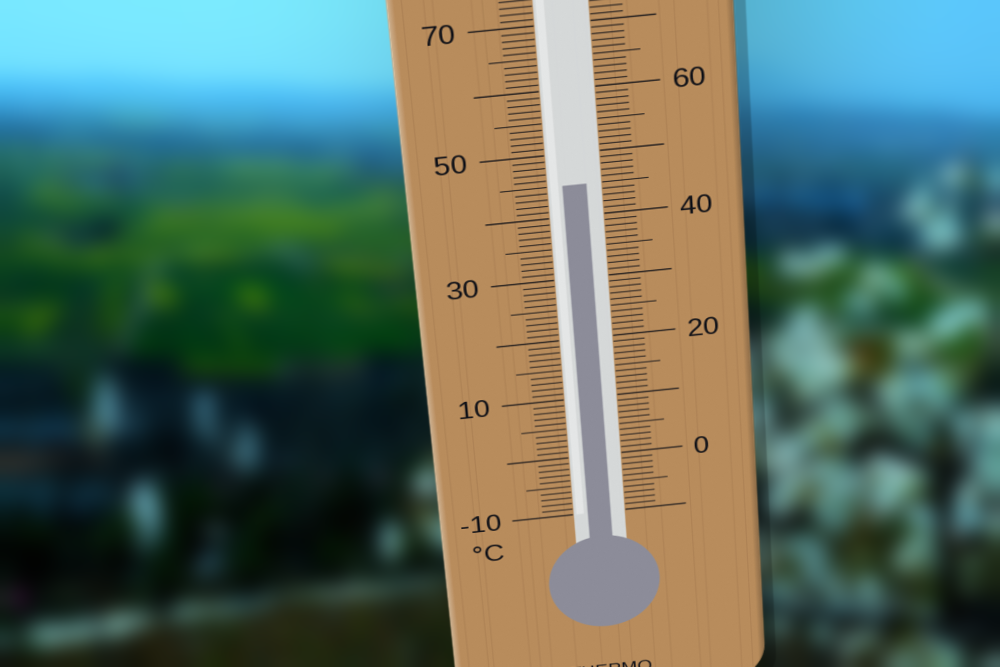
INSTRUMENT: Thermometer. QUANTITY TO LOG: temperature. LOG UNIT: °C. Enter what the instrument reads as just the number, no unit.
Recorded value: 45
